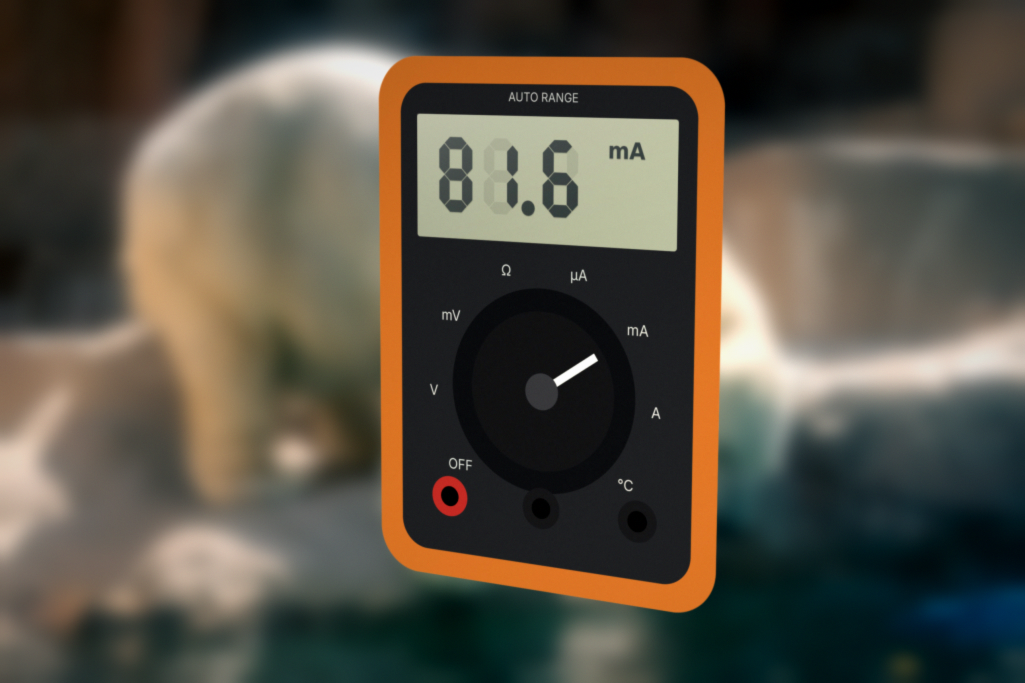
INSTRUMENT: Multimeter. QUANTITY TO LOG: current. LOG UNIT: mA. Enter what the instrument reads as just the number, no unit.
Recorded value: 81.6
